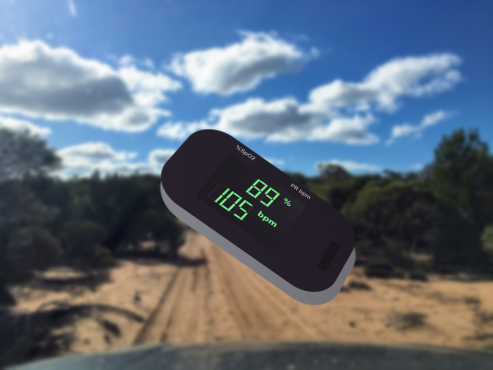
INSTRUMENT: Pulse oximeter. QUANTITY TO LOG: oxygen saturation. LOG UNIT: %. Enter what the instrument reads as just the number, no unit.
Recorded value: 89
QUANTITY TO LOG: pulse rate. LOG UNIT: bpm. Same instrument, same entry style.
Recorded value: 105
